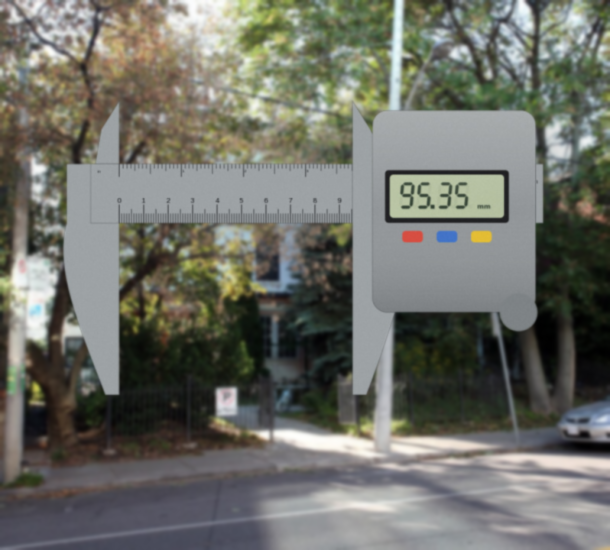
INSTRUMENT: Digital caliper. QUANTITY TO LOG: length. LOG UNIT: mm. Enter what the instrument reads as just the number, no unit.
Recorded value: 95.35
